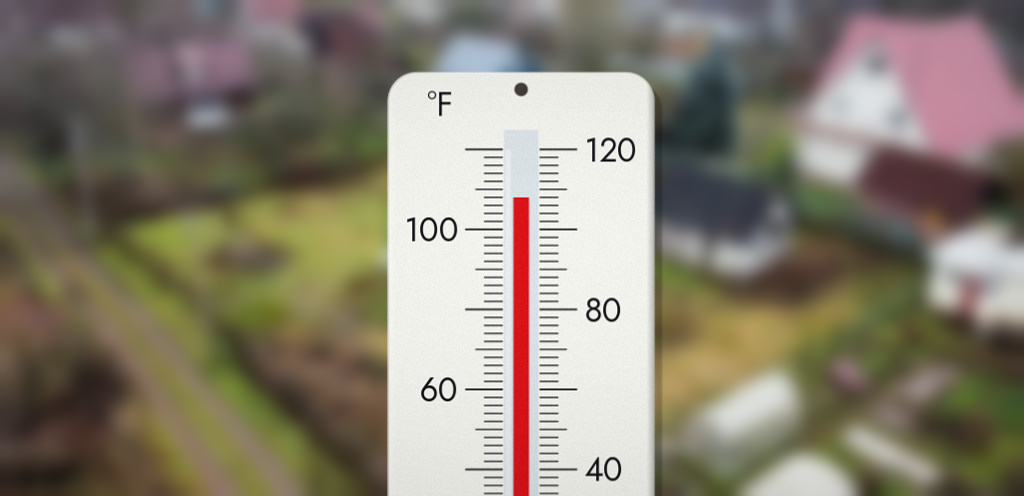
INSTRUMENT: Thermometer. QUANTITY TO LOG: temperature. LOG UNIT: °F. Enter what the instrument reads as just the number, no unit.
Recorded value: 108
